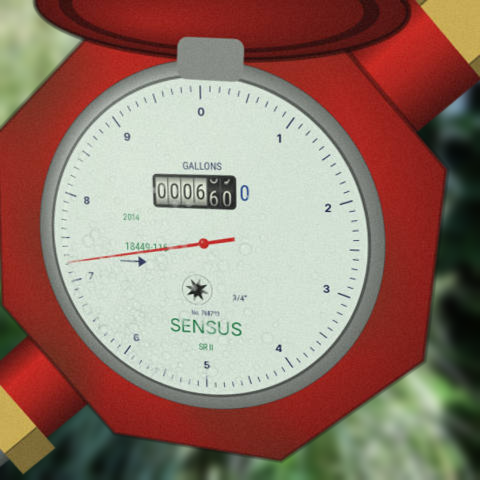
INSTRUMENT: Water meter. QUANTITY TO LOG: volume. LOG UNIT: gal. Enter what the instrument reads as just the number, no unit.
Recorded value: 6597.2
